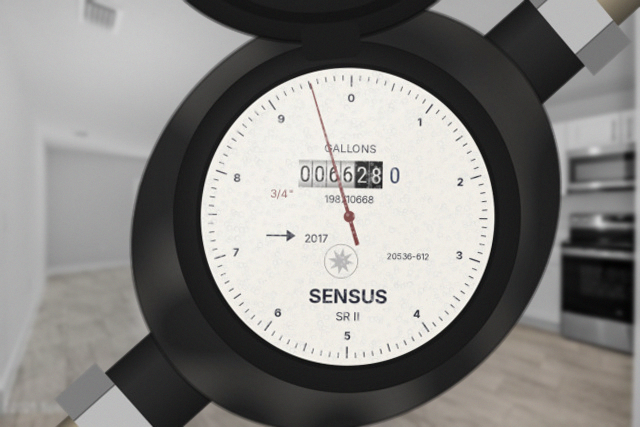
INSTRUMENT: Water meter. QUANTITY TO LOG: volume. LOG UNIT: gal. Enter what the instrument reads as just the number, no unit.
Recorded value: 66279.5
